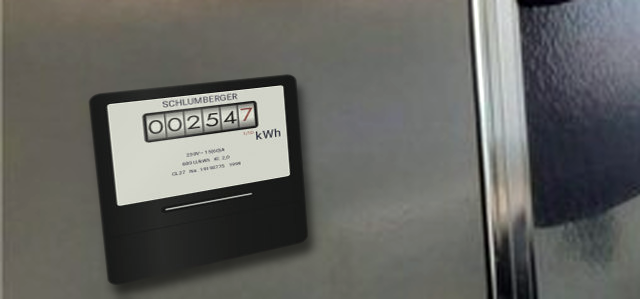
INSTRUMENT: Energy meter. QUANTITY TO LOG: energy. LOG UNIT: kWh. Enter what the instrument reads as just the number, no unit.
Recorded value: 254.7
